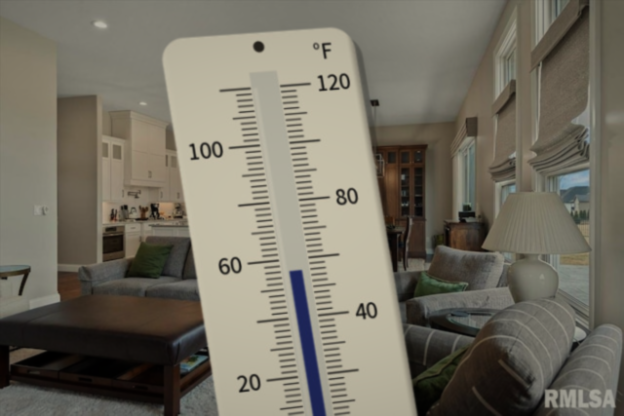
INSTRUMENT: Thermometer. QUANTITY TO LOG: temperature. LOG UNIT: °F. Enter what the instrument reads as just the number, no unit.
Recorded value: 56
